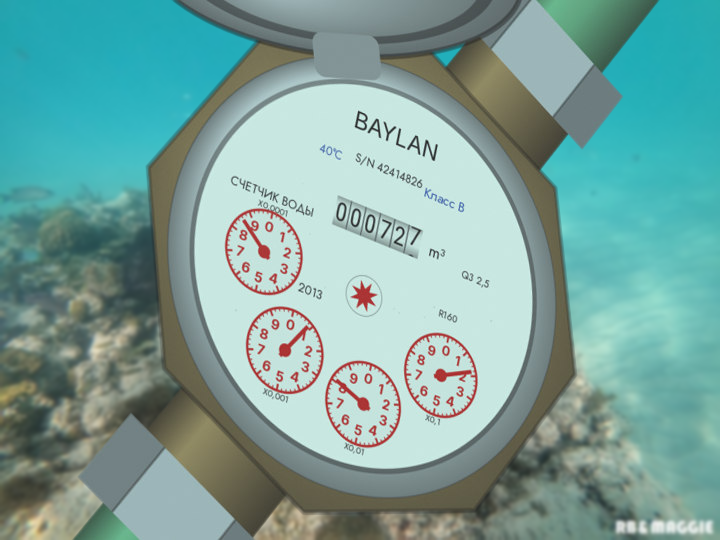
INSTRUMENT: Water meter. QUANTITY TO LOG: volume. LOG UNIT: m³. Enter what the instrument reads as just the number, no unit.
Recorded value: 727.1808
